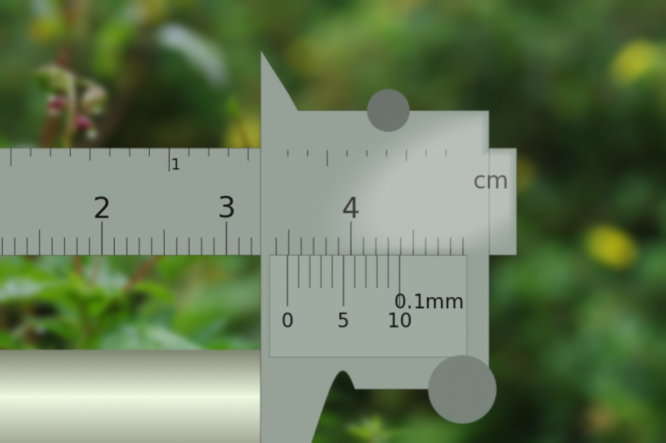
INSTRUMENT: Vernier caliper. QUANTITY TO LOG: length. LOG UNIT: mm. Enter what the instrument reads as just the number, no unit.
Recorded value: 34.9
